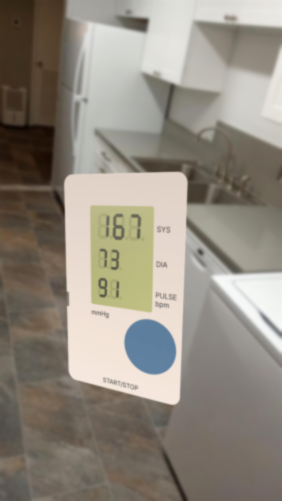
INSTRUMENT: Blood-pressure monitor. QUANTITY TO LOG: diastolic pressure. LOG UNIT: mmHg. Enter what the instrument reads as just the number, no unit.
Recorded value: 73
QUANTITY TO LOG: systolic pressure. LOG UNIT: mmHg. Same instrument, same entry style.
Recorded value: 167
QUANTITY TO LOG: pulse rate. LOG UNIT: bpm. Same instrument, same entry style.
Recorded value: 91
